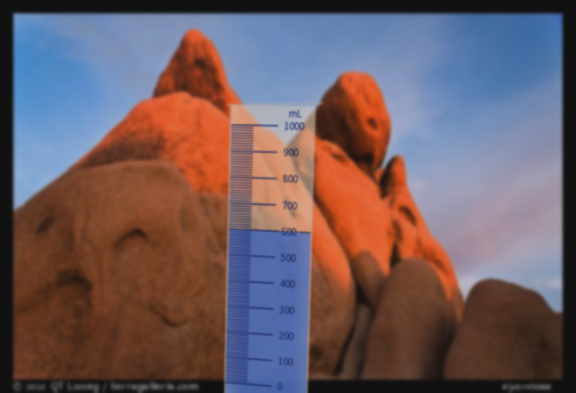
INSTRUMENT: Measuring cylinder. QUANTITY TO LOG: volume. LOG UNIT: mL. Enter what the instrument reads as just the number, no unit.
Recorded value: 600
